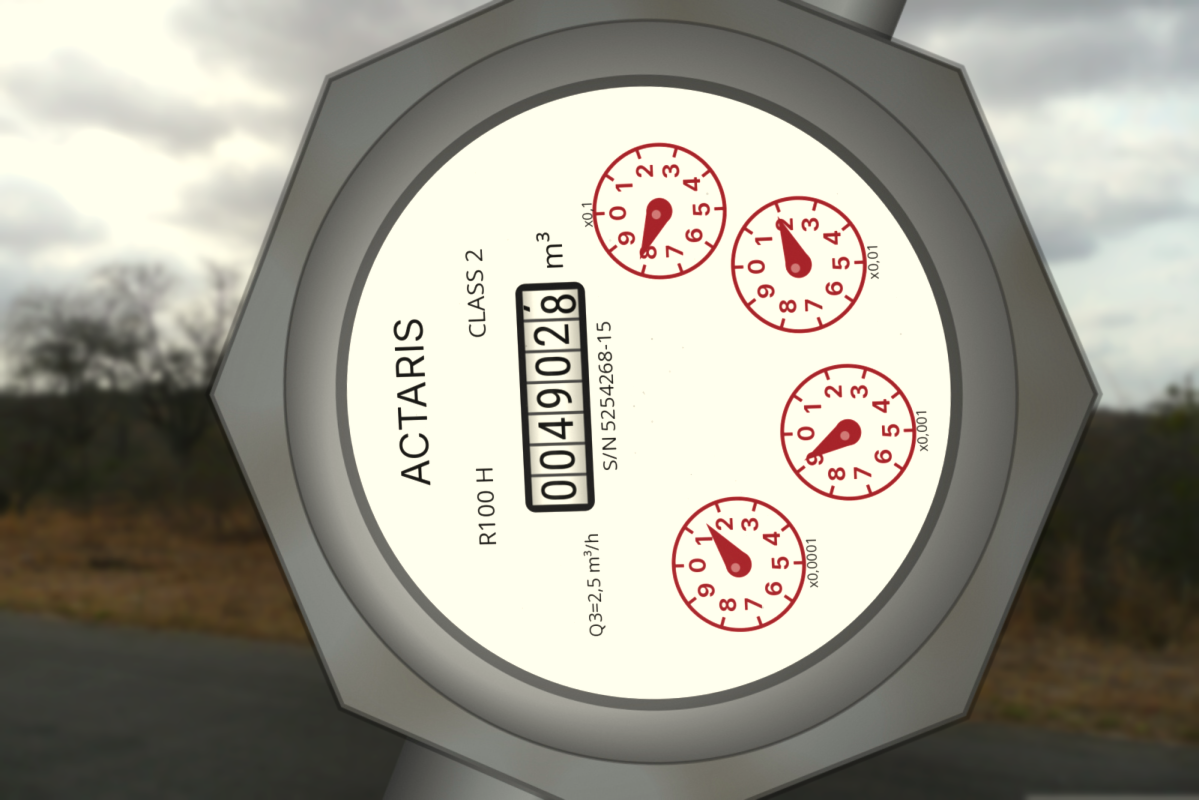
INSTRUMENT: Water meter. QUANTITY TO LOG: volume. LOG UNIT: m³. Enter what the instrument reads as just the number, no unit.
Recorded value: 49027.8191
